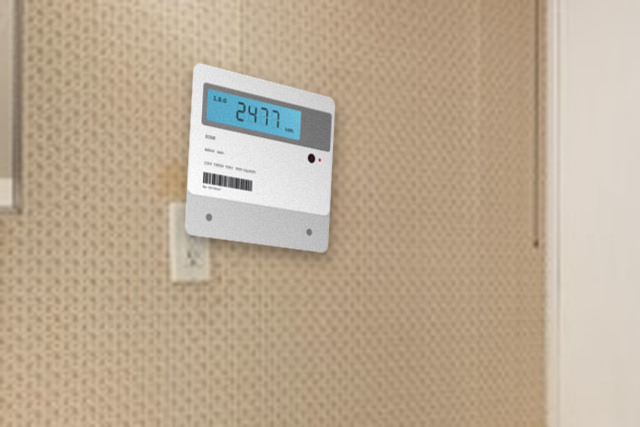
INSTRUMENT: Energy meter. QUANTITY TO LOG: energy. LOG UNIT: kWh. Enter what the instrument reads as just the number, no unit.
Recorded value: 2477
